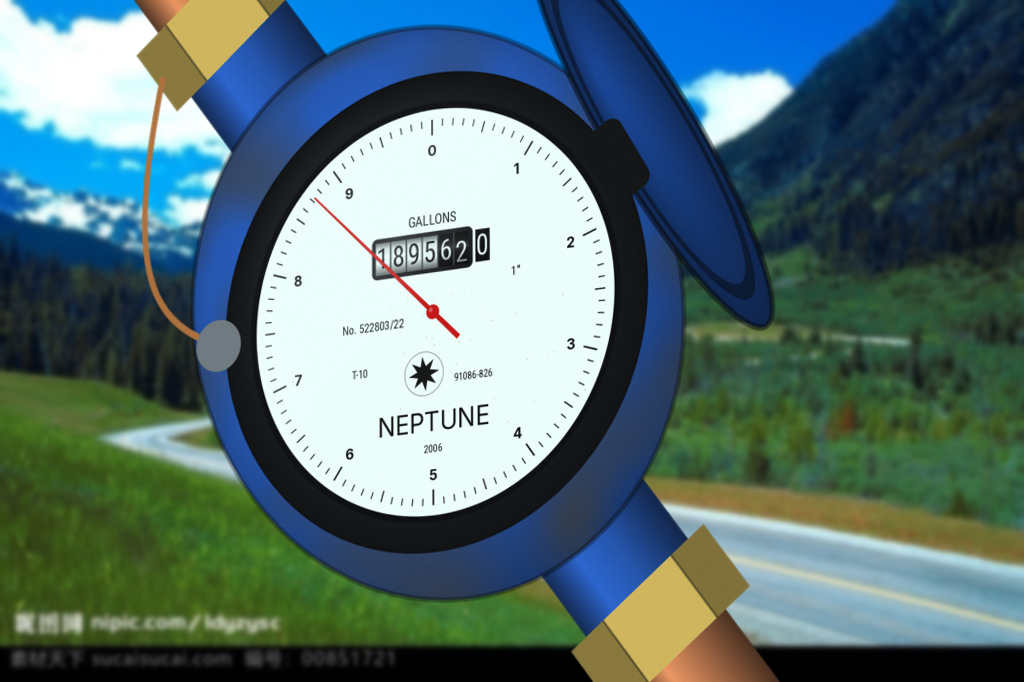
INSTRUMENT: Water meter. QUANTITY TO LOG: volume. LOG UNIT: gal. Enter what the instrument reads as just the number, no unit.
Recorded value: 1895618.7
